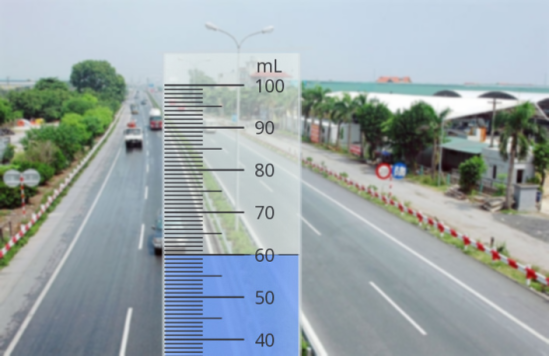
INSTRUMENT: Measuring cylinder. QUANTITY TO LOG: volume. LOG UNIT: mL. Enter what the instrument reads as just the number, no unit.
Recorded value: 60
